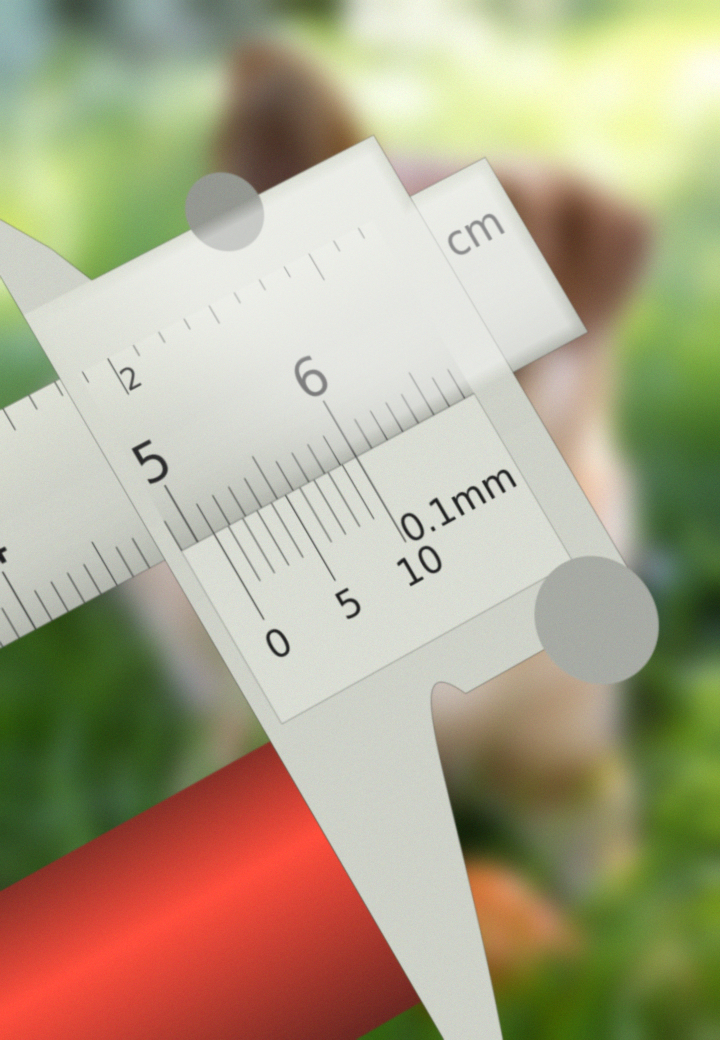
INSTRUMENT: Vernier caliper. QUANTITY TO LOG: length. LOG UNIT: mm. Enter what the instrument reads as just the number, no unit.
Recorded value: 51.0
